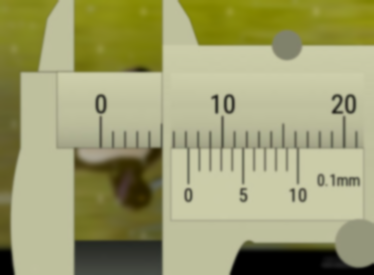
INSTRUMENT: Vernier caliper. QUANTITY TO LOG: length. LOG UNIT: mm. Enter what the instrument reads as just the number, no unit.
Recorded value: 7.2
